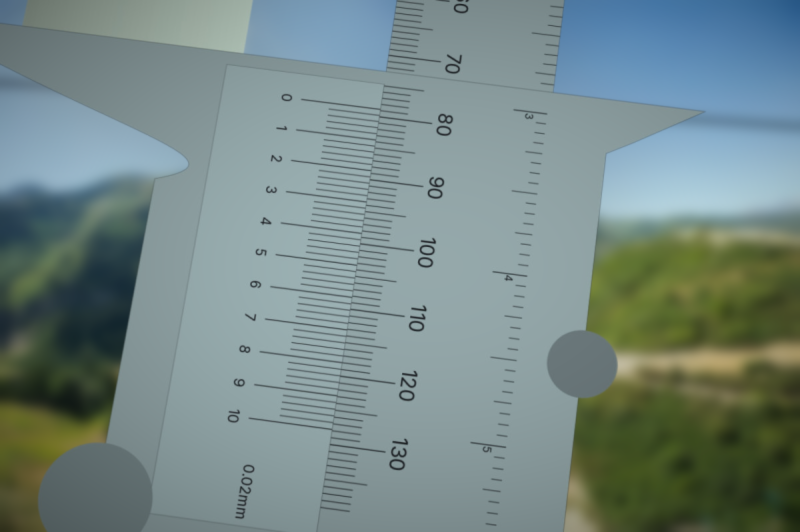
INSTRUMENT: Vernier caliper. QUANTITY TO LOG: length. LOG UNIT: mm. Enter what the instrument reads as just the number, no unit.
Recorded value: 78.8
